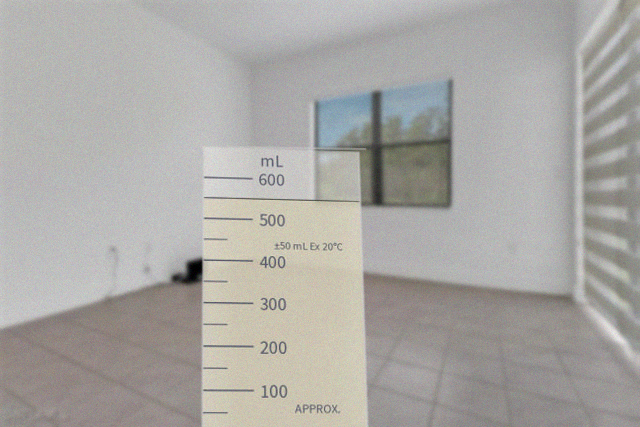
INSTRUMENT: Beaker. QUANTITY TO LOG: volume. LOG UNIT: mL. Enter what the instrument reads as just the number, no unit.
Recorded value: 550
